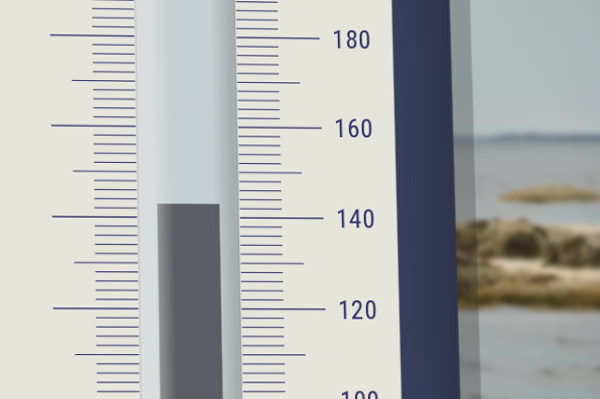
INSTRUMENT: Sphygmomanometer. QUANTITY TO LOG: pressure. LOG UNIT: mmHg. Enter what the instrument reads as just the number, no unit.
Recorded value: 143
